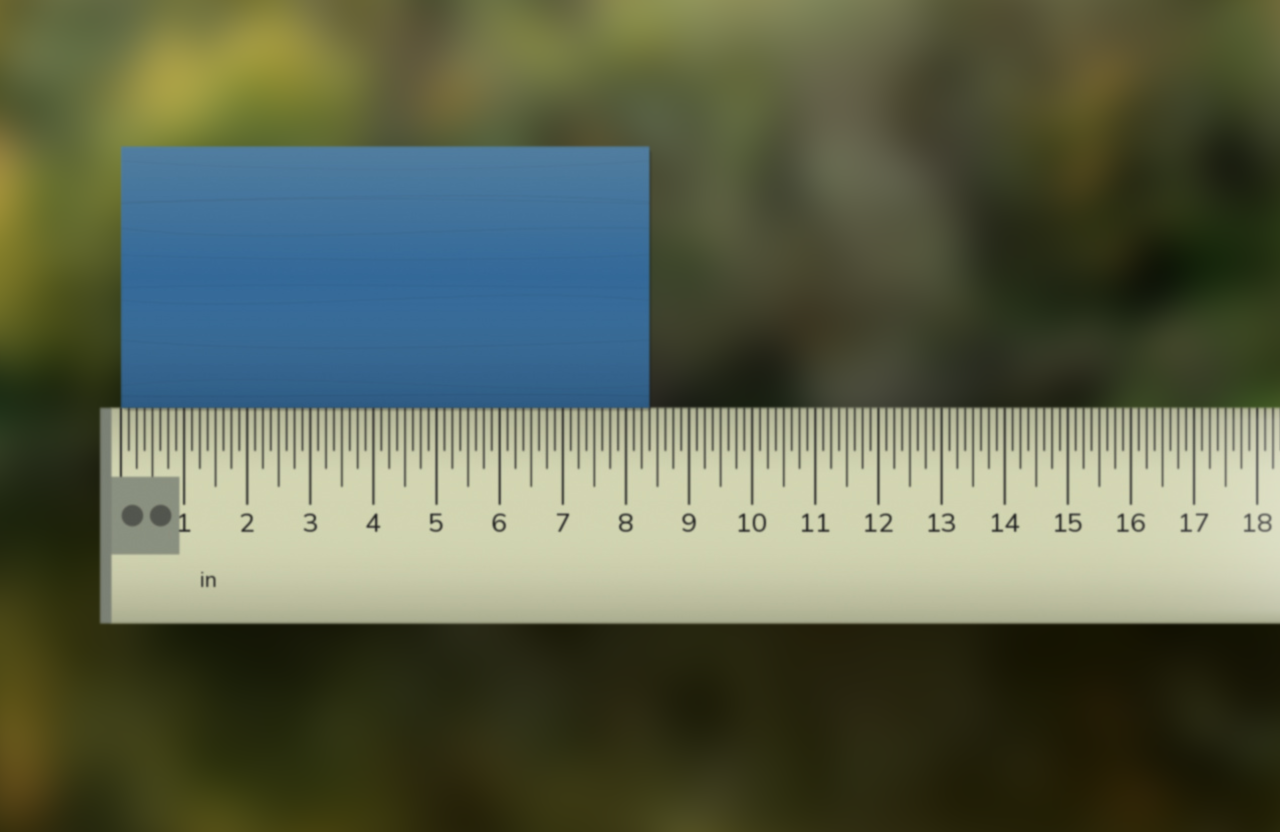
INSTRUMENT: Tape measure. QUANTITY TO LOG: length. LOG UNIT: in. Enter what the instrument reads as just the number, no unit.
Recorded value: 8.375
